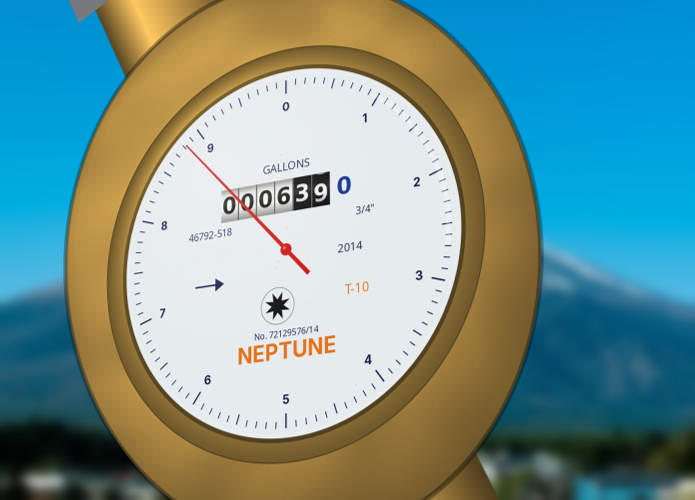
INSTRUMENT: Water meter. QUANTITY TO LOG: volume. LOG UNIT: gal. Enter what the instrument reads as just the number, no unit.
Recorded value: 6388.8
